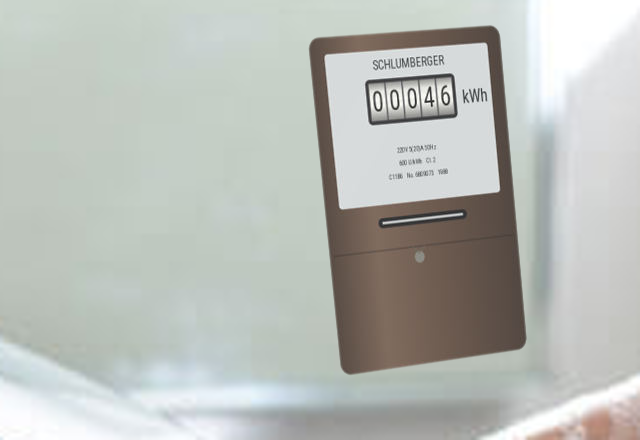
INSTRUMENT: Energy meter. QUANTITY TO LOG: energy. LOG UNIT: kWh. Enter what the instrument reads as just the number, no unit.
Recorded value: 46
